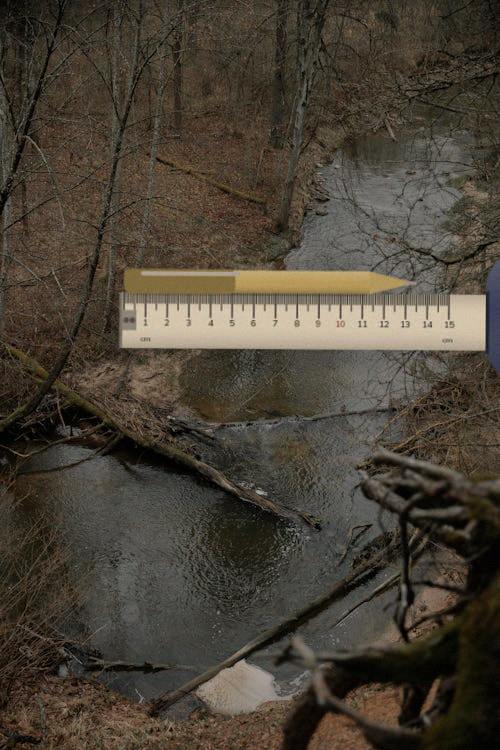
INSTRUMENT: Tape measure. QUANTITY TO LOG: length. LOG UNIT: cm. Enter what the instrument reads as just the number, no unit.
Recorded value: 13.5
